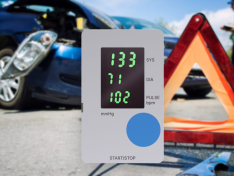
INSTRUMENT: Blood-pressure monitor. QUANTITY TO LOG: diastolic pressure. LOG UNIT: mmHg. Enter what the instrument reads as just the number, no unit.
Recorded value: 71
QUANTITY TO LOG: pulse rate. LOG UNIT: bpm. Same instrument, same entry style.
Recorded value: 102
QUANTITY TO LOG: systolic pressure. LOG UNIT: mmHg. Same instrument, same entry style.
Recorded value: 133
